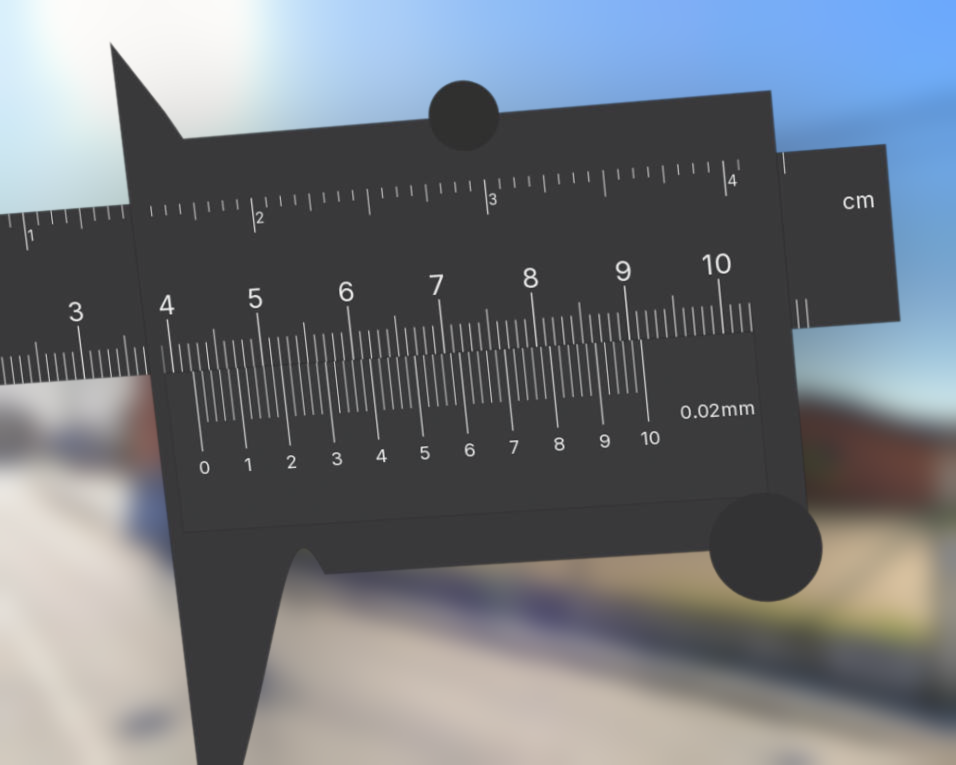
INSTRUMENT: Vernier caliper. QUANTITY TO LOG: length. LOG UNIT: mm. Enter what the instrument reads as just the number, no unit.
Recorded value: 42.2
